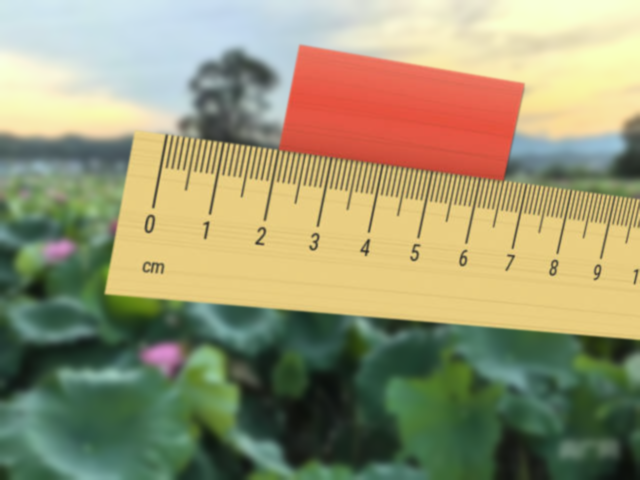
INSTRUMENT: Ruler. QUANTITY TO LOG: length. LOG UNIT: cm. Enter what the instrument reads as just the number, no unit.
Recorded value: 4.5
